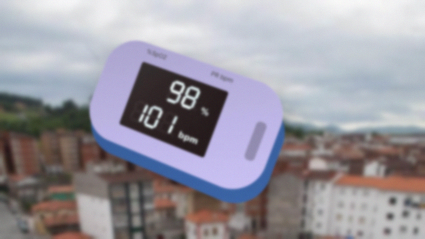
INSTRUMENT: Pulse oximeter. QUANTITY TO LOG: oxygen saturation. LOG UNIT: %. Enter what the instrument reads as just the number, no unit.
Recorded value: 98
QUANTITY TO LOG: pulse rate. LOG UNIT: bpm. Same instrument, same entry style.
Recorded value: 101
